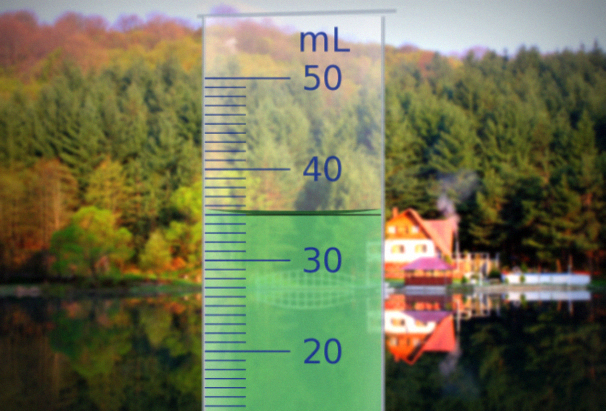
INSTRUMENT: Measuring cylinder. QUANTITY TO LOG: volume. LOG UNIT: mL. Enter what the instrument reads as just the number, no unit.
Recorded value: 35
